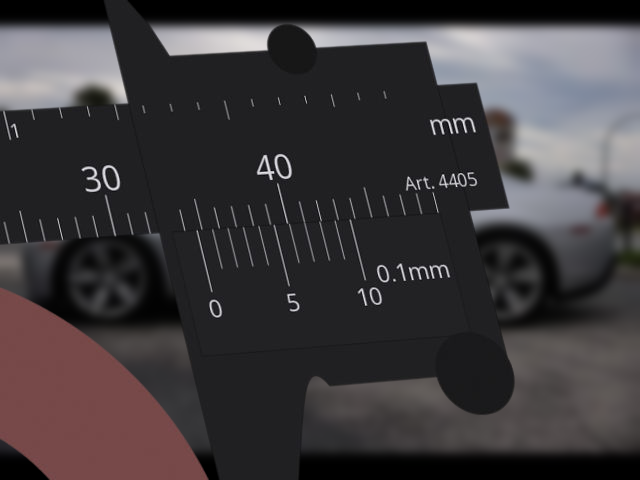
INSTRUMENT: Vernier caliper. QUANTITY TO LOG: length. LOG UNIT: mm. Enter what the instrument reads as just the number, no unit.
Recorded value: 34.7
